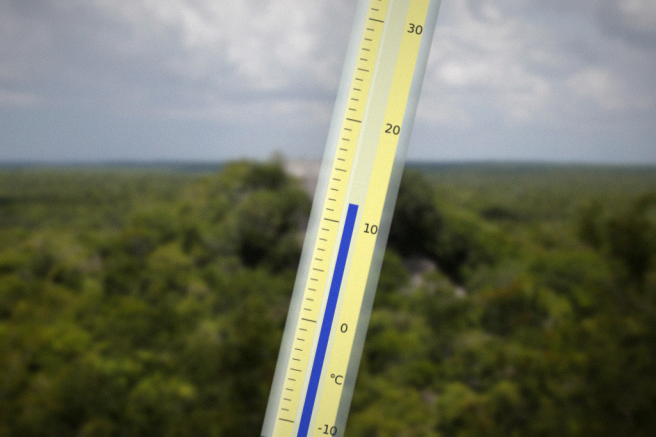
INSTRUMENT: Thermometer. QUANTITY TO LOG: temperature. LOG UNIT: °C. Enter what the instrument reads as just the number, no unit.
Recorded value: 12
